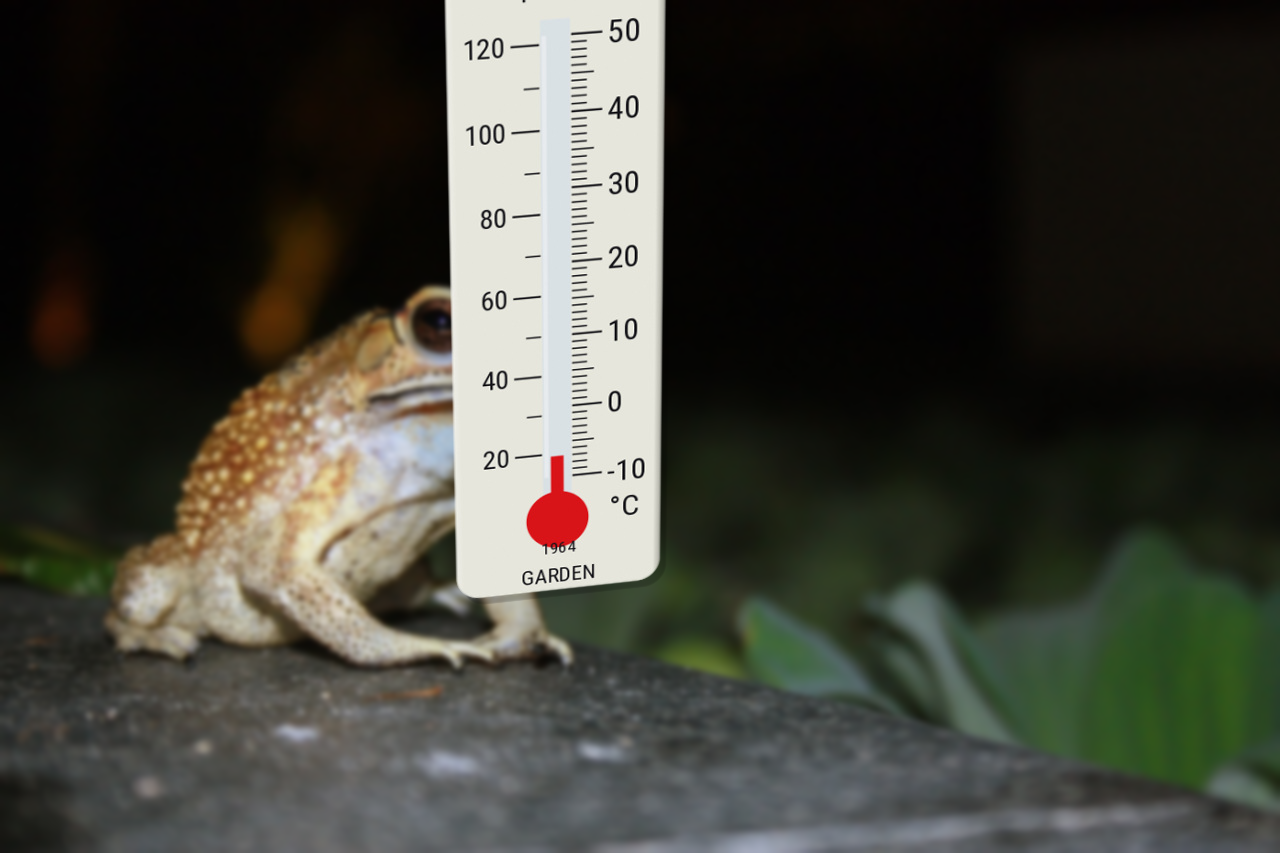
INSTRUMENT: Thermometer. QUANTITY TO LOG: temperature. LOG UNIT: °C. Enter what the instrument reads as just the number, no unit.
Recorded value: -7
